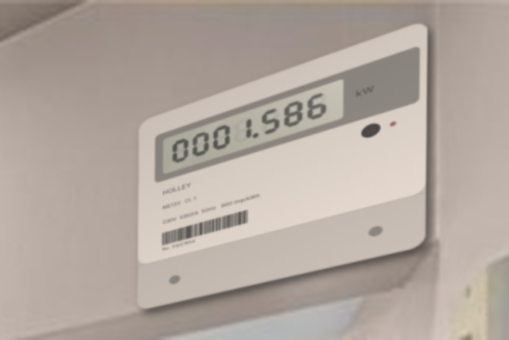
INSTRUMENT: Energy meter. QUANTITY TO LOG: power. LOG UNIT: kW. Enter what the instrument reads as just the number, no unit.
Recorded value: 1.586
